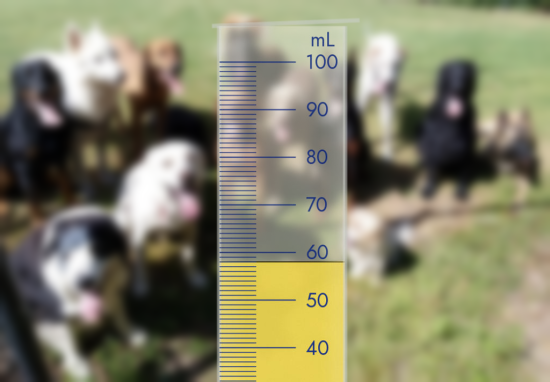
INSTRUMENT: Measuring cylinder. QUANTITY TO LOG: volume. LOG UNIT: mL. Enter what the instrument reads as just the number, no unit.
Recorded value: 58
